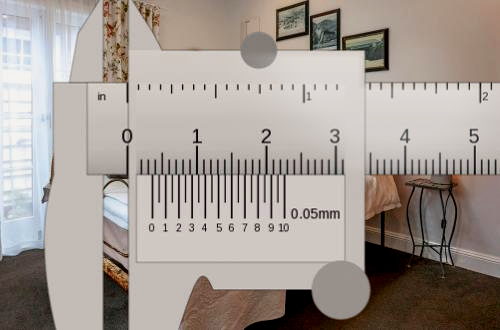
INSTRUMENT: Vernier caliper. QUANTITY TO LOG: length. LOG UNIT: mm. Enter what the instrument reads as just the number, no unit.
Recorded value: 3.6
